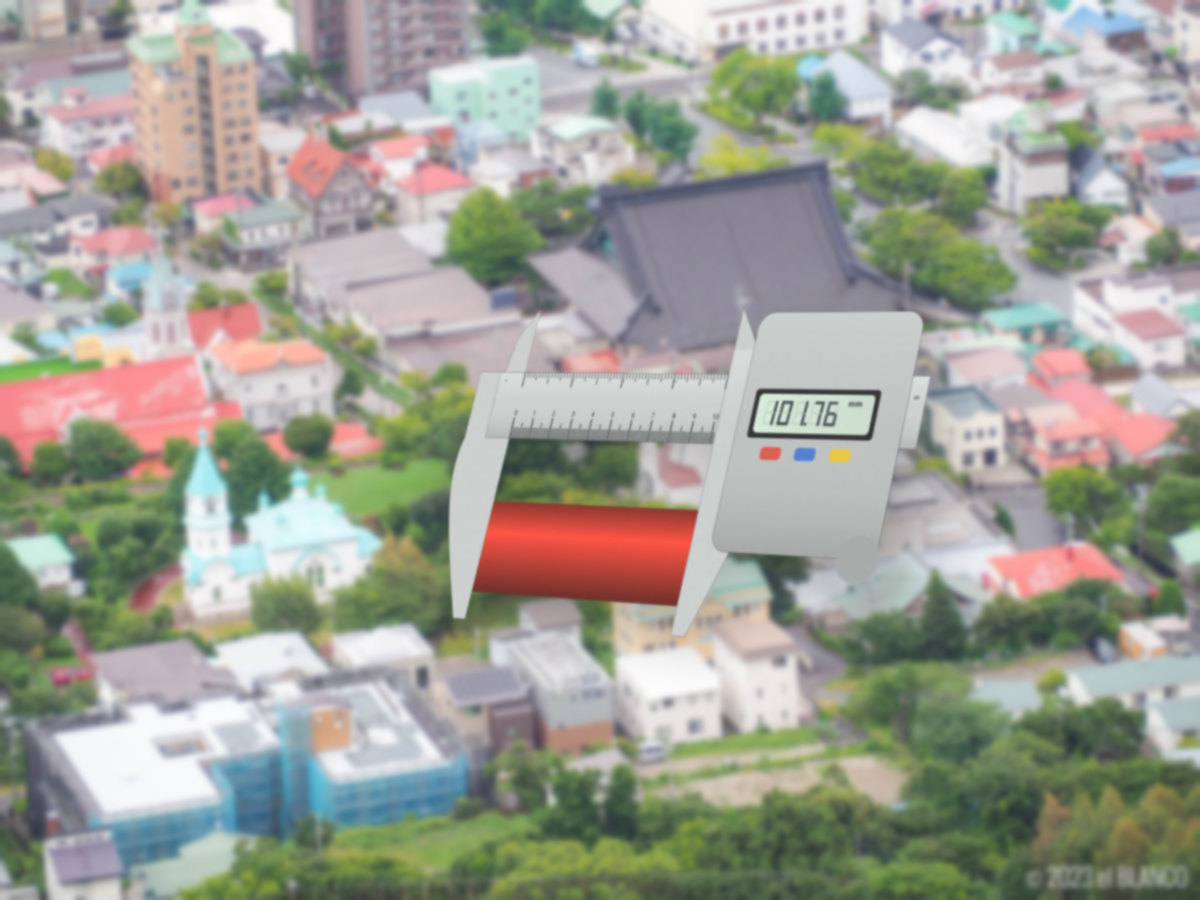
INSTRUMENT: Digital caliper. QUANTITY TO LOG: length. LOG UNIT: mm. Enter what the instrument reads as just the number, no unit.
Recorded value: 101.76
